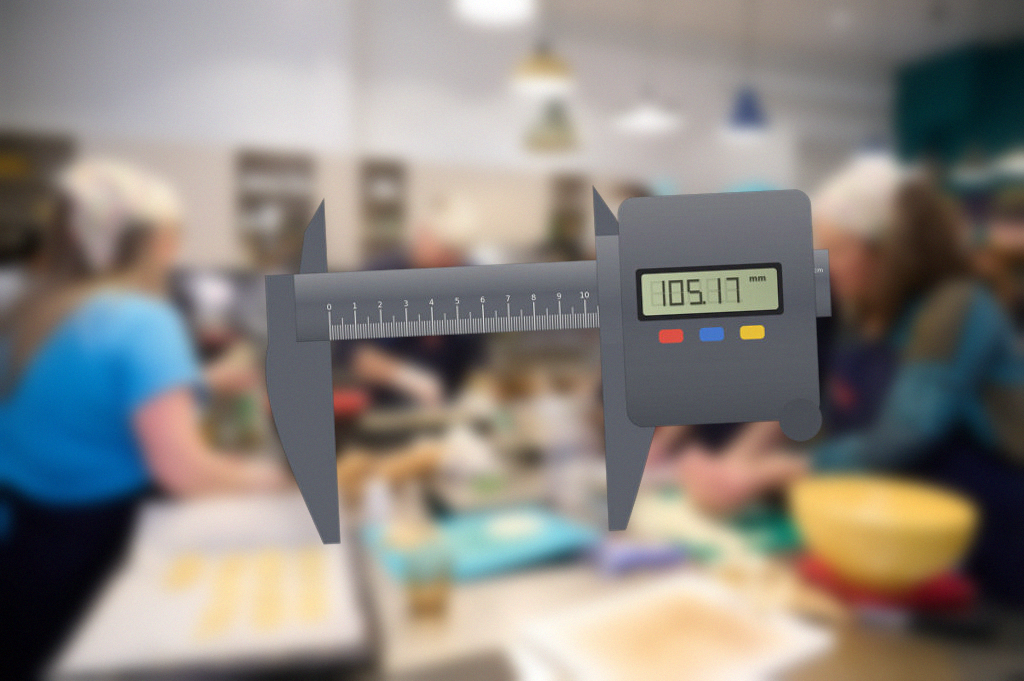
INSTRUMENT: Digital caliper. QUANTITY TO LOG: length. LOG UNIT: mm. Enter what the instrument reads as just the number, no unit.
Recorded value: 105.17
